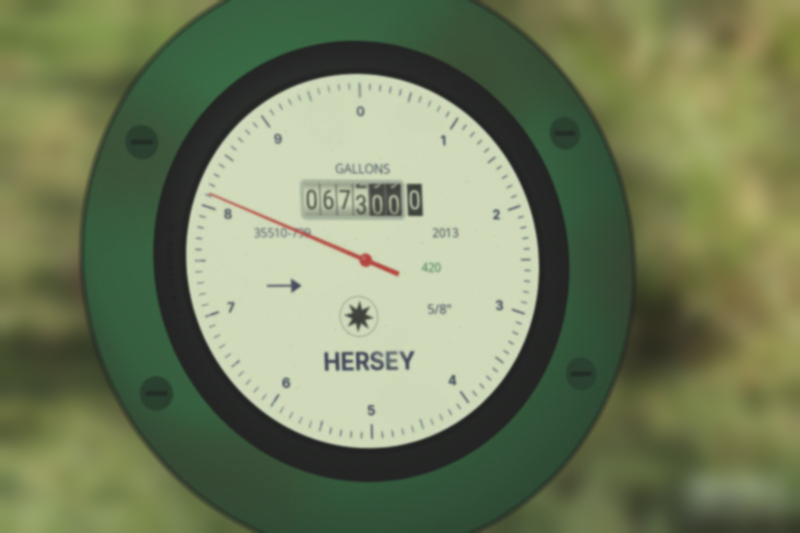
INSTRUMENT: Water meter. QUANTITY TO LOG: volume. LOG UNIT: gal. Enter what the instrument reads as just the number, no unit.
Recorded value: 672998.1
